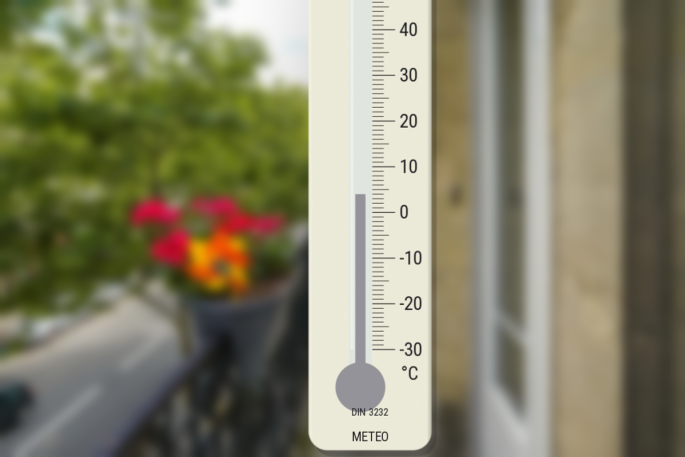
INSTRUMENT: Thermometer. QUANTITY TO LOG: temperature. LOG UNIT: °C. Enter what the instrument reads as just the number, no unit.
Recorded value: 4
